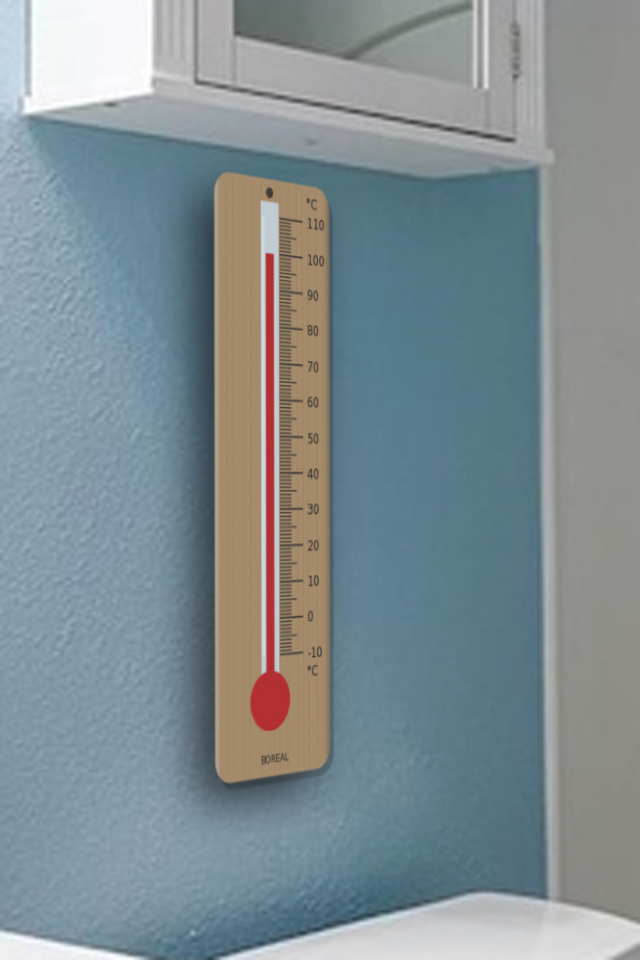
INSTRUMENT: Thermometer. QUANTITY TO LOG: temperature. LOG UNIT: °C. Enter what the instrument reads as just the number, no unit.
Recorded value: 100
